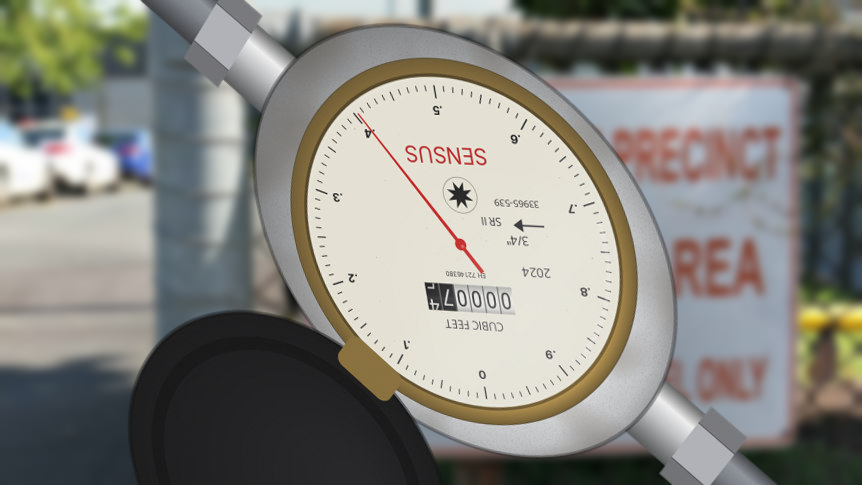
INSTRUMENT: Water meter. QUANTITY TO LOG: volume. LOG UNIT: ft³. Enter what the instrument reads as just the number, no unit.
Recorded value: 74.40
